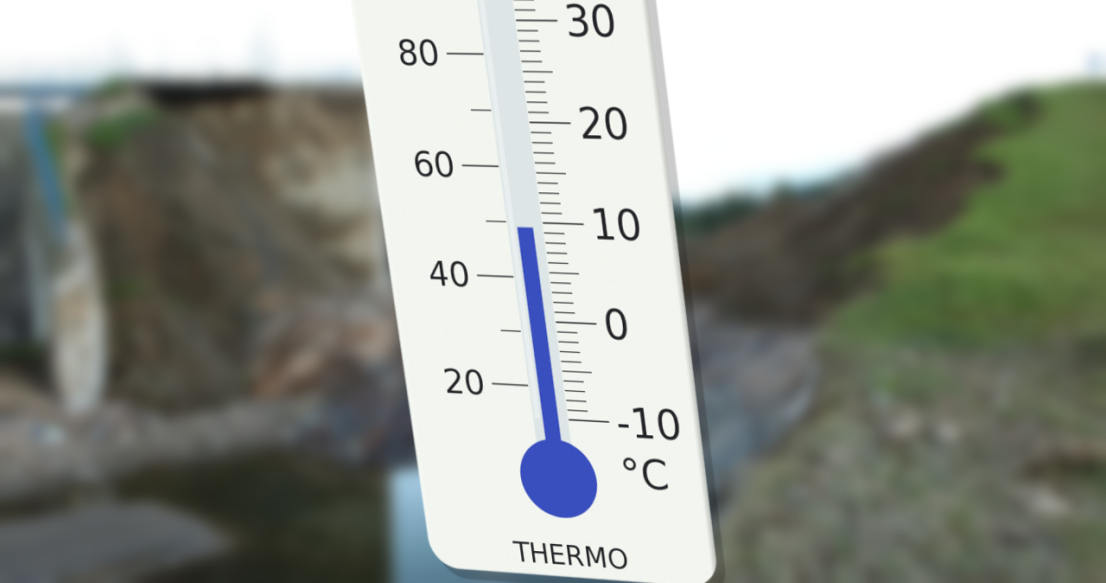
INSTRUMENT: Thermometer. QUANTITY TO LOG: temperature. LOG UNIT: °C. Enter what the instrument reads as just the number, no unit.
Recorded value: 9.5
